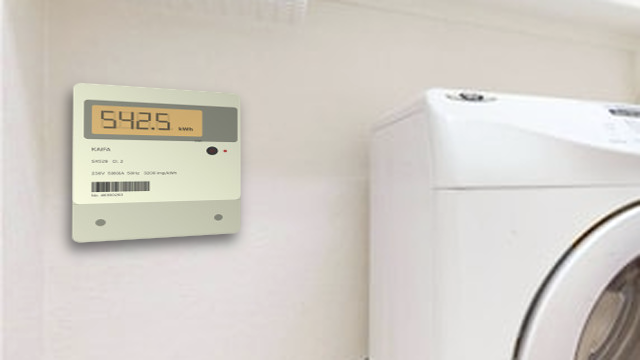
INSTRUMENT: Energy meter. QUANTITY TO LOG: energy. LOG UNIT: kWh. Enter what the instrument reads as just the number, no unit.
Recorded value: 542.5
